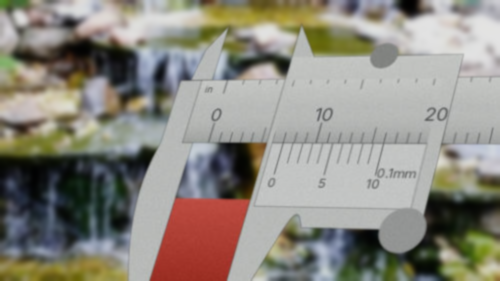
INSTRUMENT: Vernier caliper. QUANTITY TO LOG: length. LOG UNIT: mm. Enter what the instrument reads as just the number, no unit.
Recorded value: 7.0
